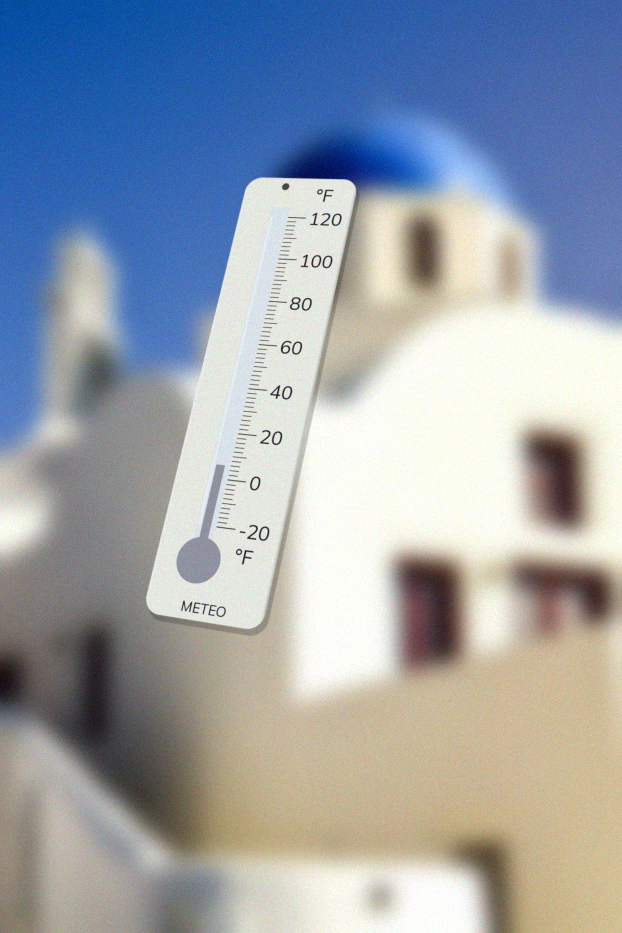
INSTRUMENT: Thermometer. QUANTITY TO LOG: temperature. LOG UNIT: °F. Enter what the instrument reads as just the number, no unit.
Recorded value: 6
